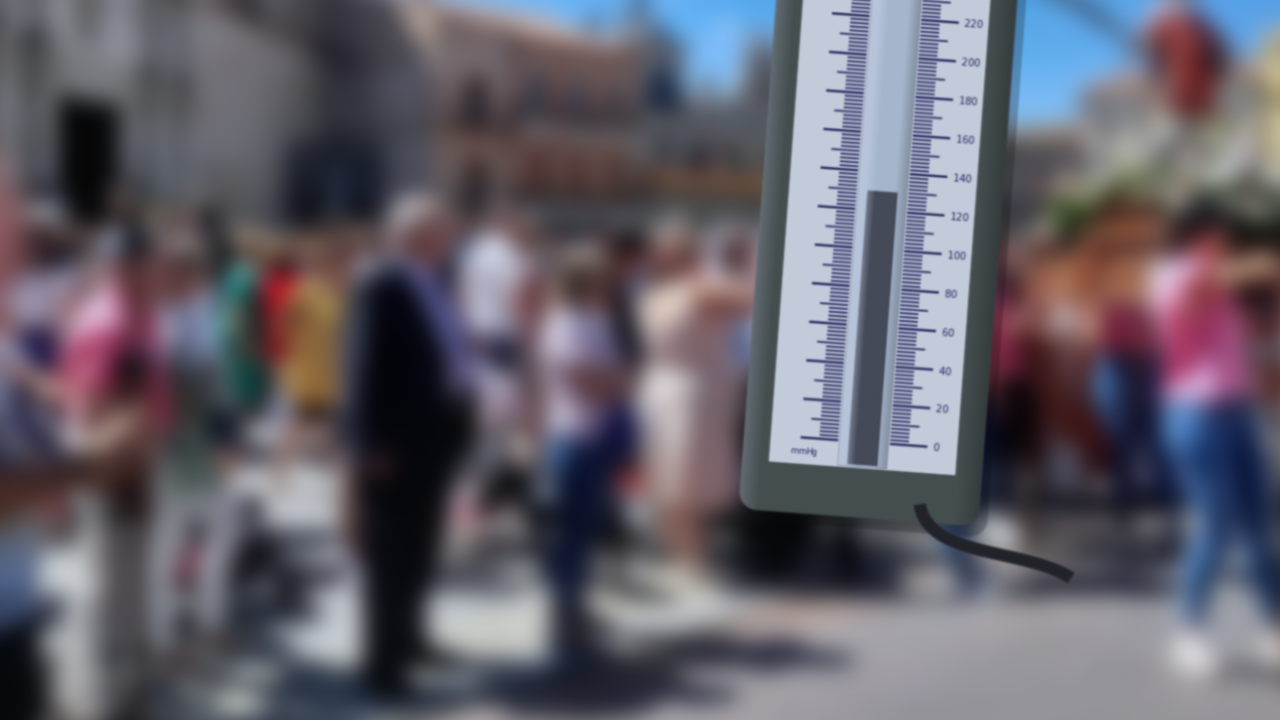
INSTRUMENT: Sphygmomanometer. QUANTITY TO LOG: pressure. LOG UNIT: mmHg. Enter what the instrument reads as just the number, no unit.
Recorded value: 130
